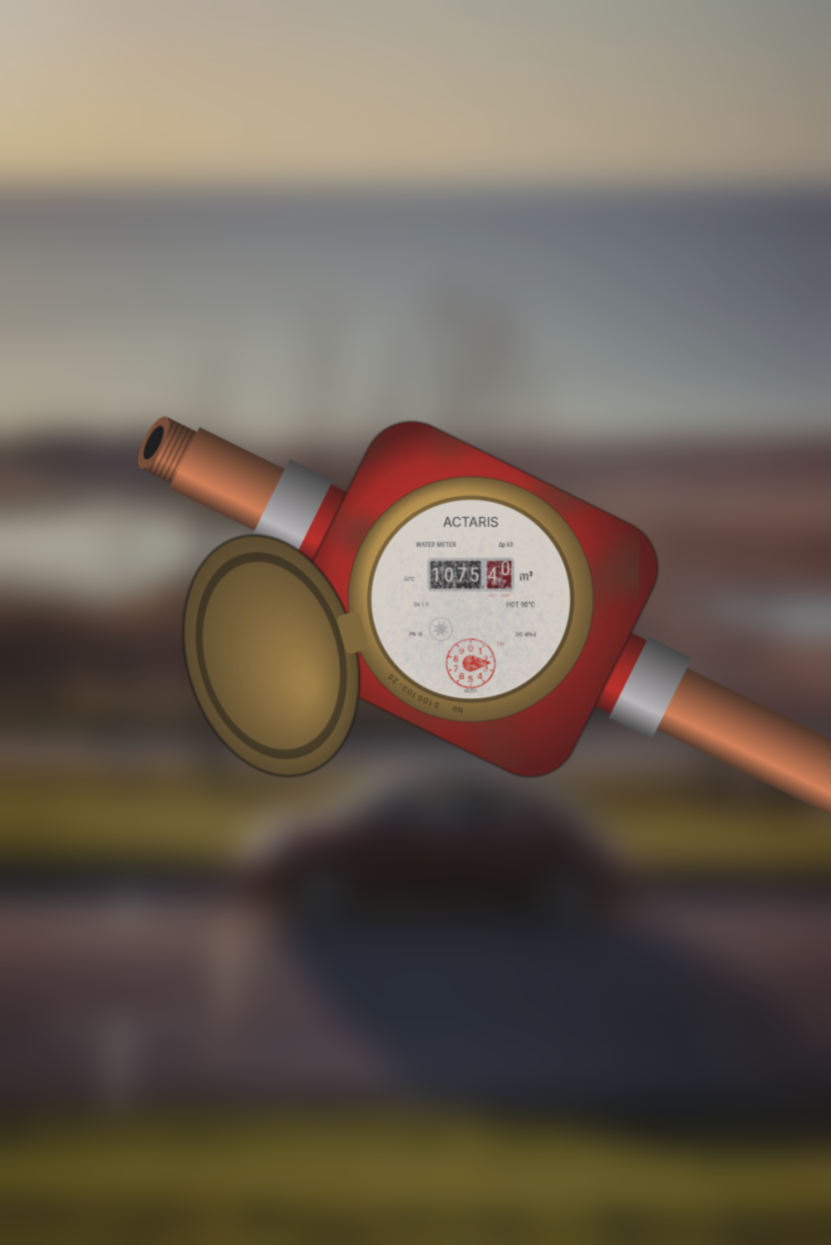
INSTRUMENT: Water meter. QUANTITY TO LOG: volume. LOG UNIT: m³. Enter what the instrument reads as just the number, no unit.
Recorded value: 1075.402
